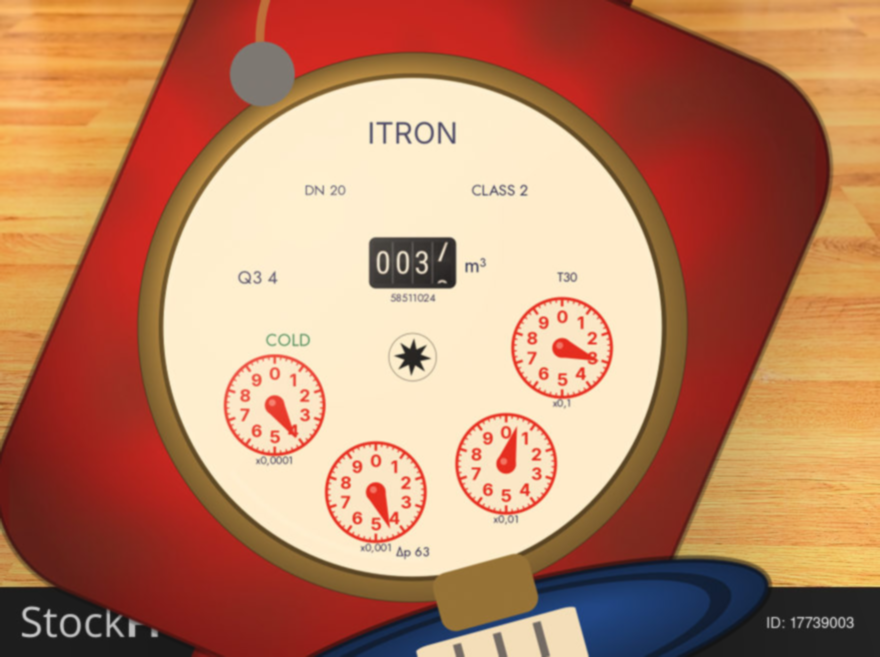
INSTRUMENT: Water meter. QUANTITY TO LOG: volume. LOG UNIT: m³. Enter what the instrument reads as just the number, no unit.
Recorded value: 37.3044
